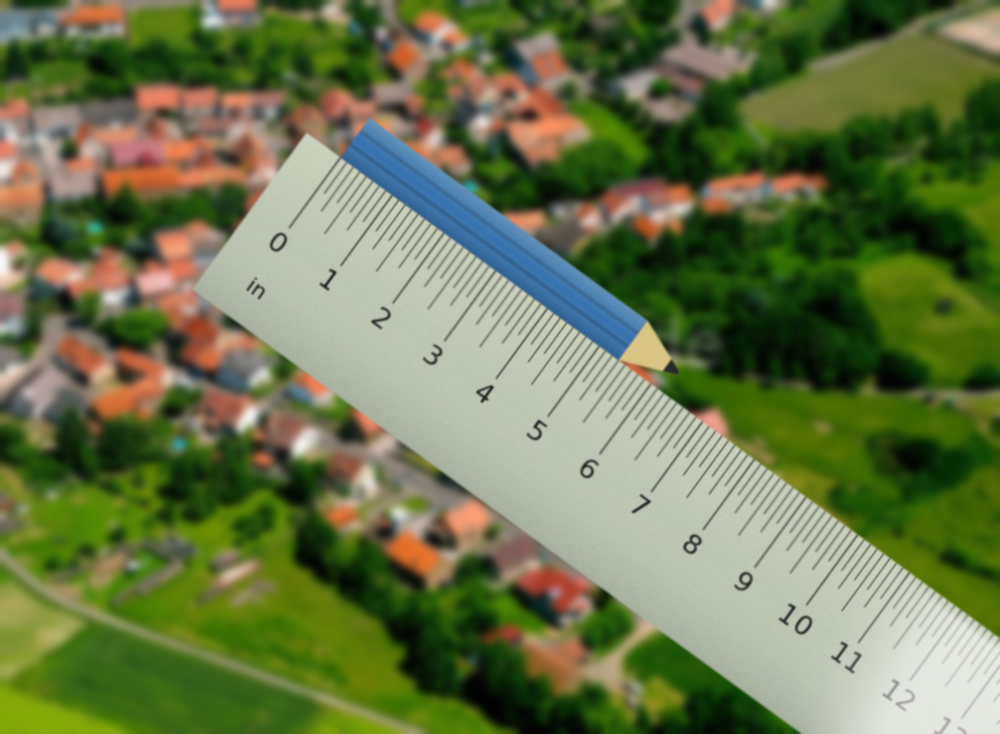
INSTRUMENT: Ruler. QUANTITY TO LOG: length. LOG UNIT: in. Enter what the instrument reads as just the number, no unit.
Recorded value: 6.25
